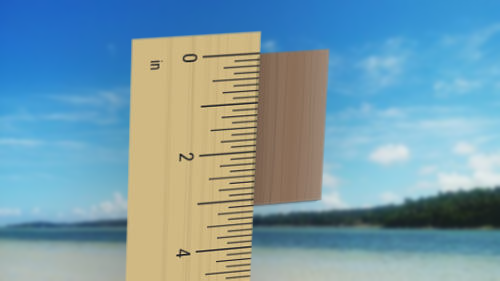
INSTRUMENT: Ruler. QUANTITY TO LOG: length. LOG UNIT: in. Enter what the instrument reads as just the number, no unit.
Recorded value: 3.125
